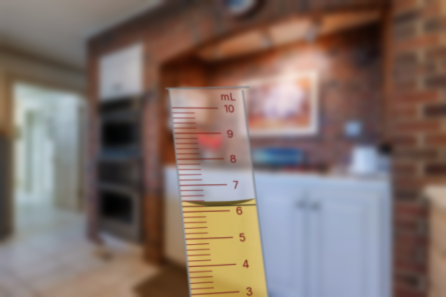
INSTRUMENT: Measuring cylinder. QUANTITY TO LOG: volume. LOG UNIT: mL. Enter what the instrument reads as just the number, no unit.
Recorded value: 6.2
